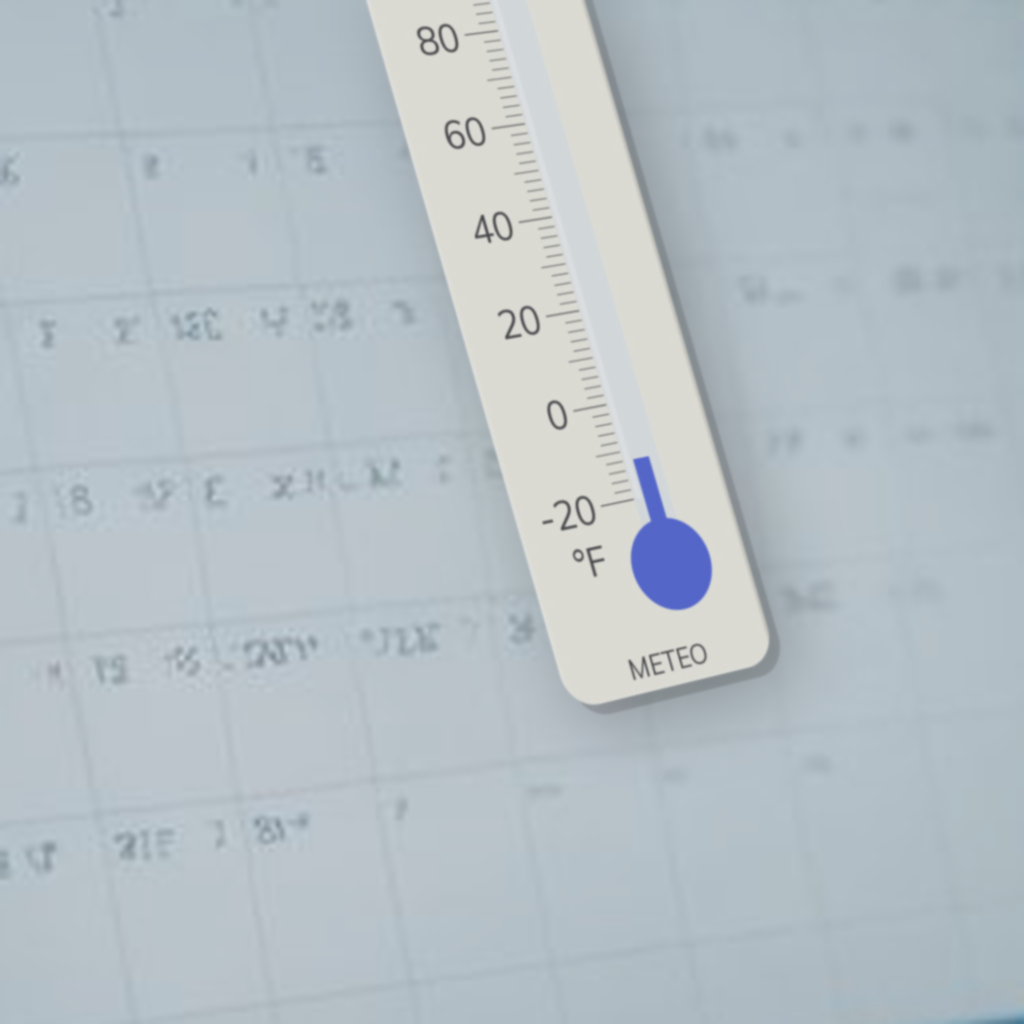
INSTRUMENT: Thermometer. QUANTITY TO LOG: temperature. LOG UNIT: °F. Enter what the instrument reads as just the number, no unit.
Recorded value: -12
